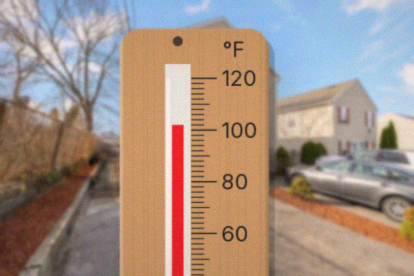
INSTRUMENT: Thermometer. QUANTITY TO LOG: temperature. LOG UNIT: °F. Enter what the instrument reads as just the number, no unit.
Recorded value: 102
